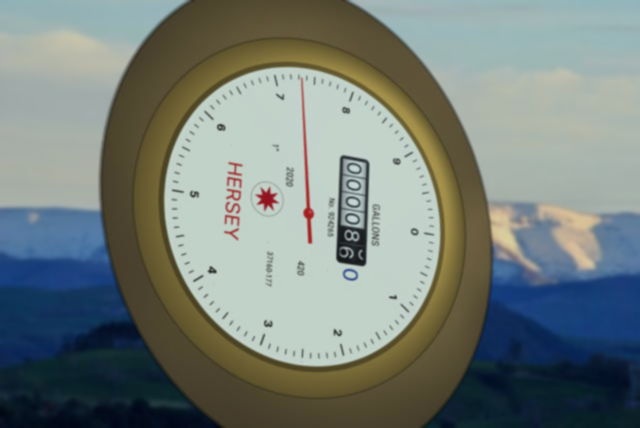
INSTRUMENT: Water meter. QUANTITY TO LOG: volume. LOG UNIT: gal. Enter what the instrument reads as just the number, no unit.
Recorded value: 857.3
